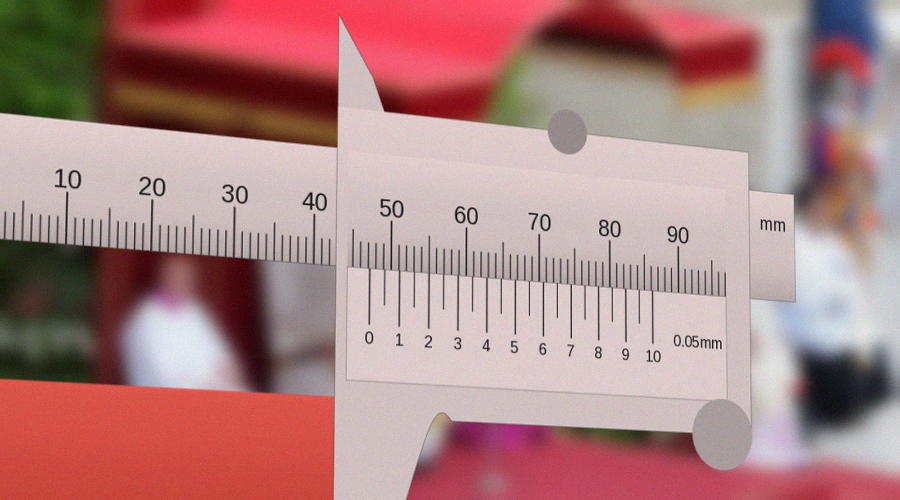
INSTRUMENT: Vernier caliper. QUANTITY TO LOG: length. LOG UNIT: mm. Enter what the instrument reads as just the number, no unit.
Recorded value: 47.2
